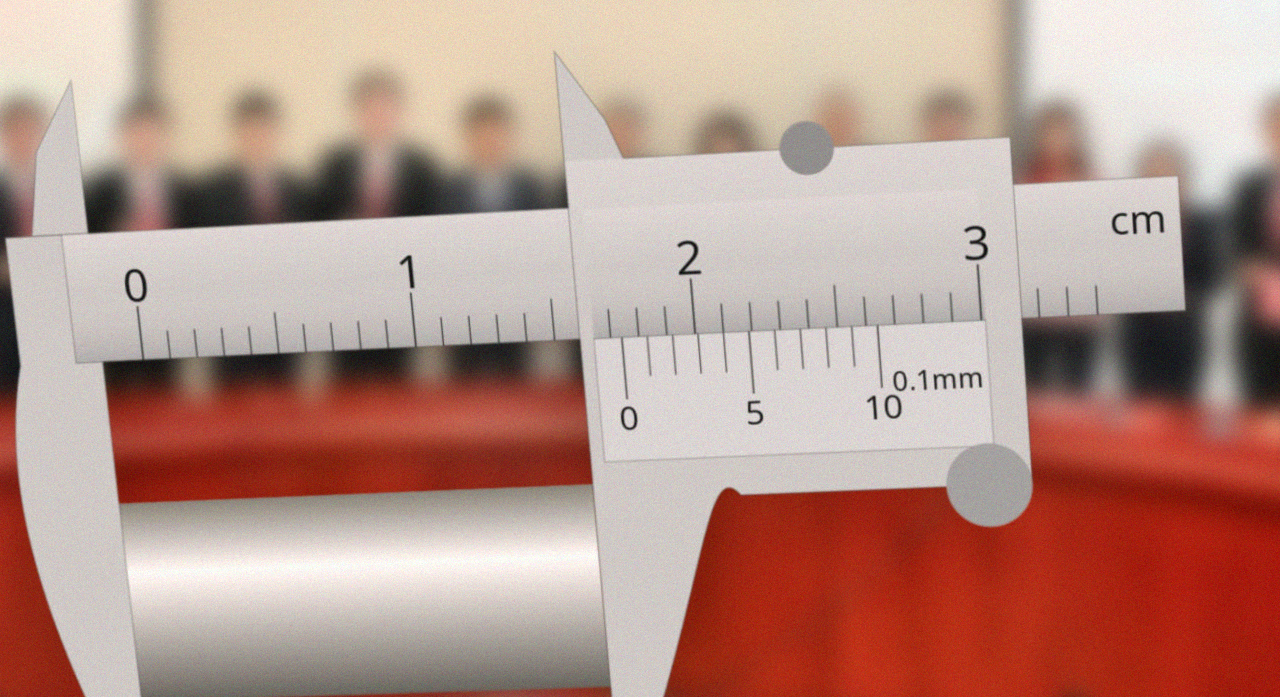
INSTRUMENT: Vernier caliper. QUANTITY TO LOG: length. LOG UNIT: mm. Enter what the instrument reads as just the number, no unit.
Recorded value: 17.4
